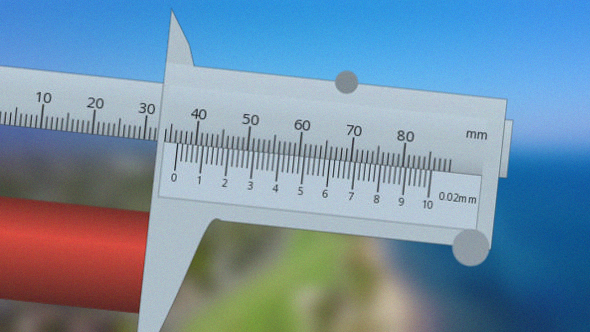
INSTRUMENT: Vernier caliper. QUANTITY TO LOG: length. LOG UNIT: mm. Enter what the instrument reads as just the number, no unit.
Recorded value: 36.5
